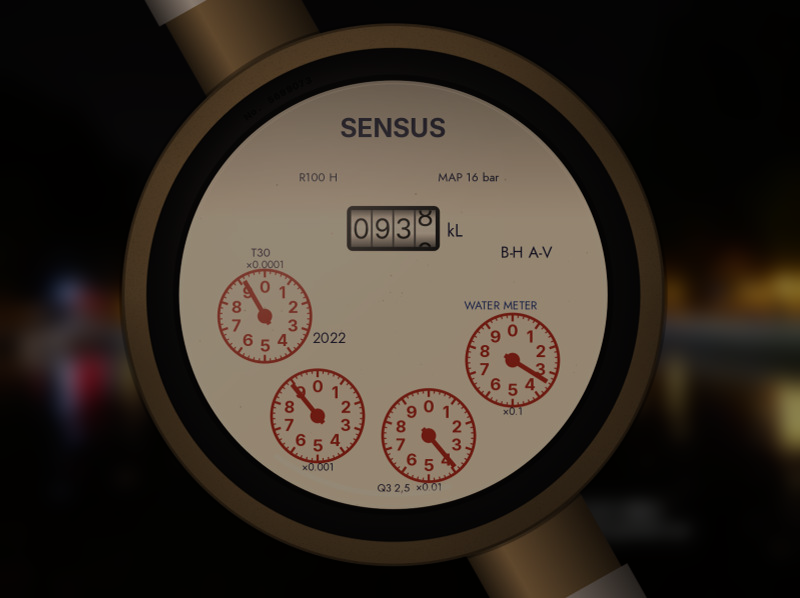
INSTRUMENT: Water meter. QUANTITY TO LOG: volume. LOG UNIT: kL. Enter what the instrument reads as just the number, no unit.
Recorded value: 938.3389
